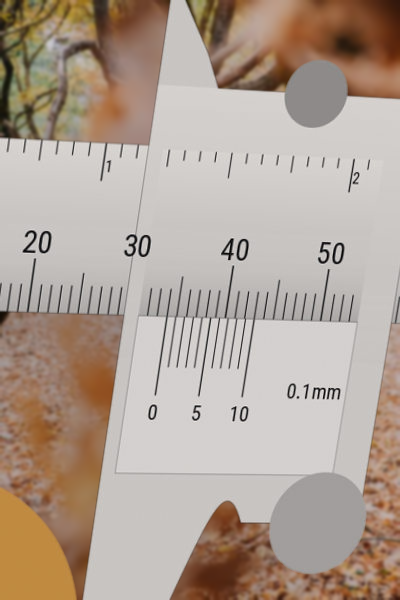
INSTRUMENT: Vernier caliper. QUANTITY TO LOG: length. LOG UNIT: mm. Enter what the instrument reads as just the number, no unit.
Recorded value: 34.0
